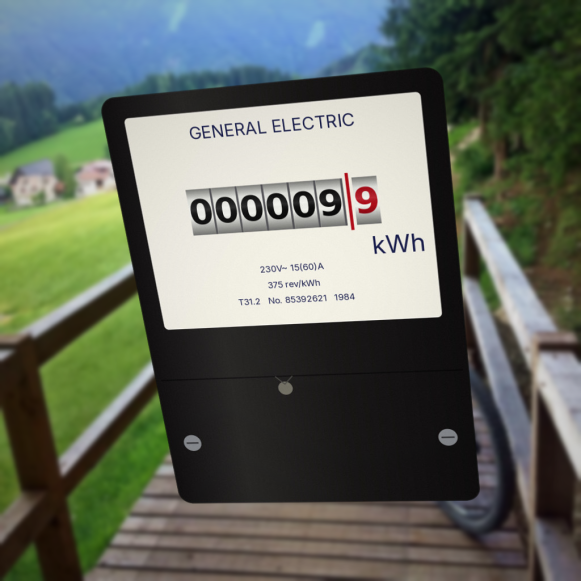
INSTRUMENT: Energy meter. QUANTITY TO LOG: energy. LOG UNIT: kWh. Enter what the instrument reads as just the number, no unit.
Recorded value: 9.9
